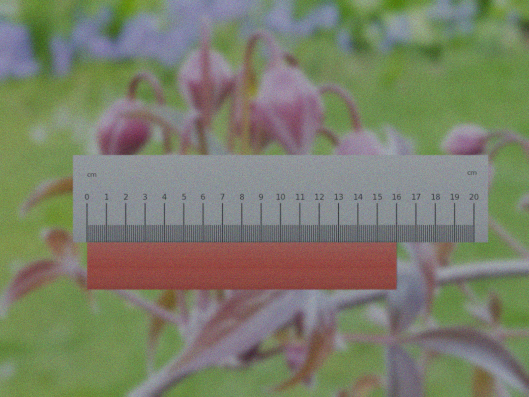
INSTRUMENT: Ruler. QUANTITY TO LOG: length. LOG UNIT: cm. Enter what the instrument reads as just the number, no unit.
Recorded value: 16
